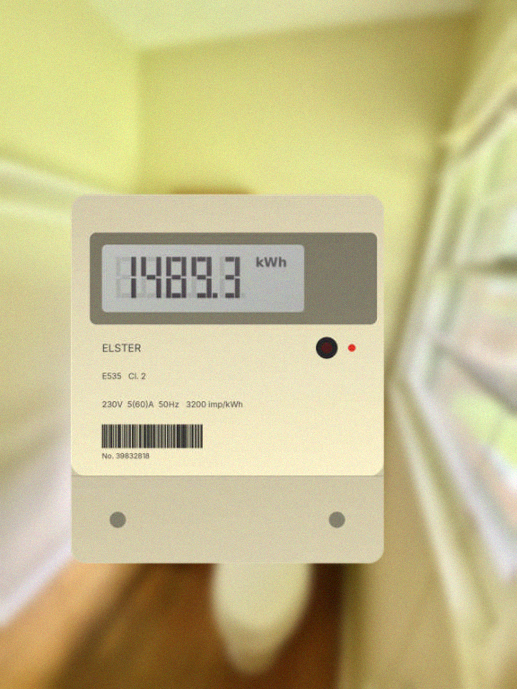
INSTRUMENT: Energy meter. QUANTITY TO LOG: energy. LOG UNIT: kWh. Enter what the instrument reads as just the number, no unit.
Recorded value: 1489.3
